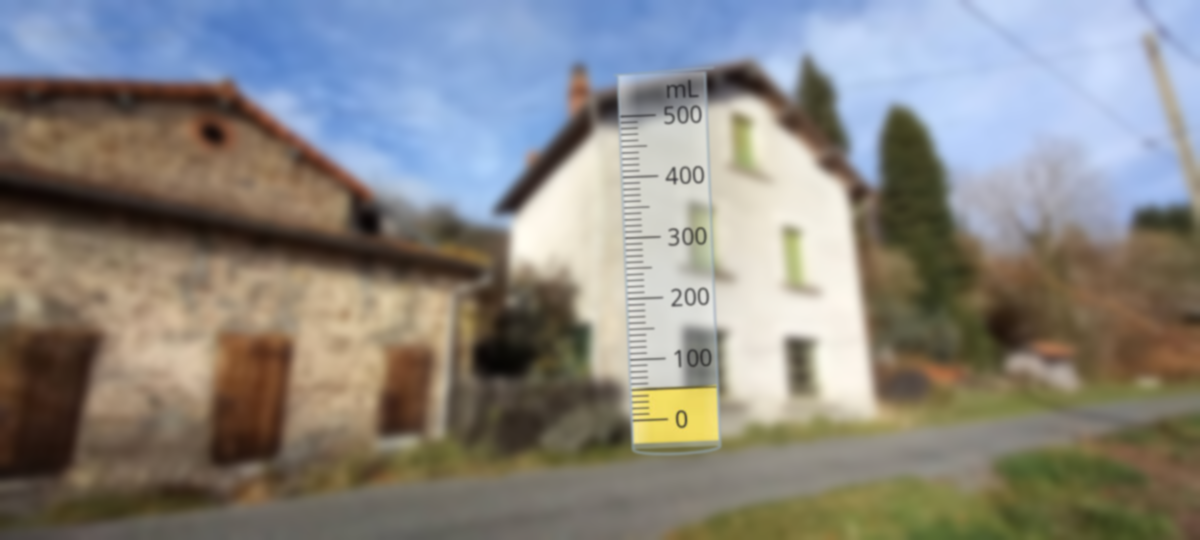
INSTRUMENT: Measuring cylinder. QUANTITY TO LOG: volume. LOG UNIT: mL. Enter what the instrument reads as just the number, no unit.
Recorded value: 50
